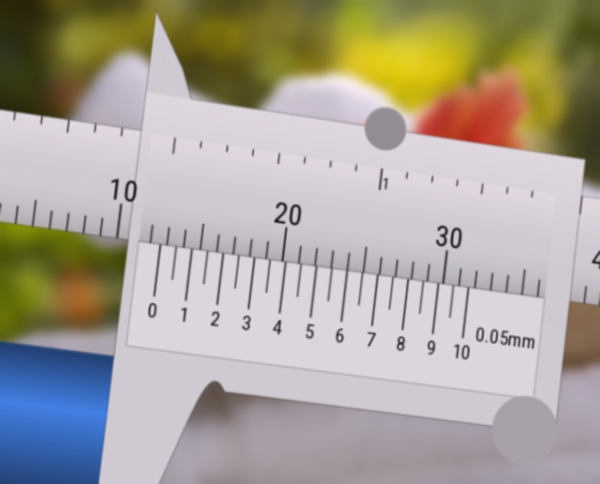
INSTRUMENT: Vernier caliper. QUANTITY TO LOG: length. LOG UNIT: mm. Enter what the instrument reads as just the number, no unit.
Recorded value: 12.6
